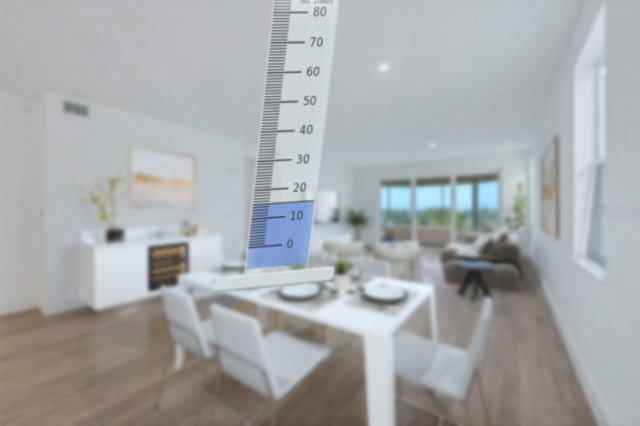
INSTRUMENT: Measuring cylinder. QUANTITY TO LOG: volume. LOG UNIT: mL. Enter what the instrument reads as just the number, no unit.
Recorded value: 15
